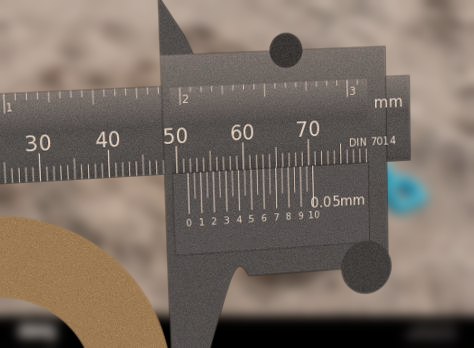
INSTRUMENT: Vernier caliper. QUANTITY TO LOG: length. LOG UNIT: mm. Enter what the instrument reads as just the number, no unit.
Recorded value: 51.6
